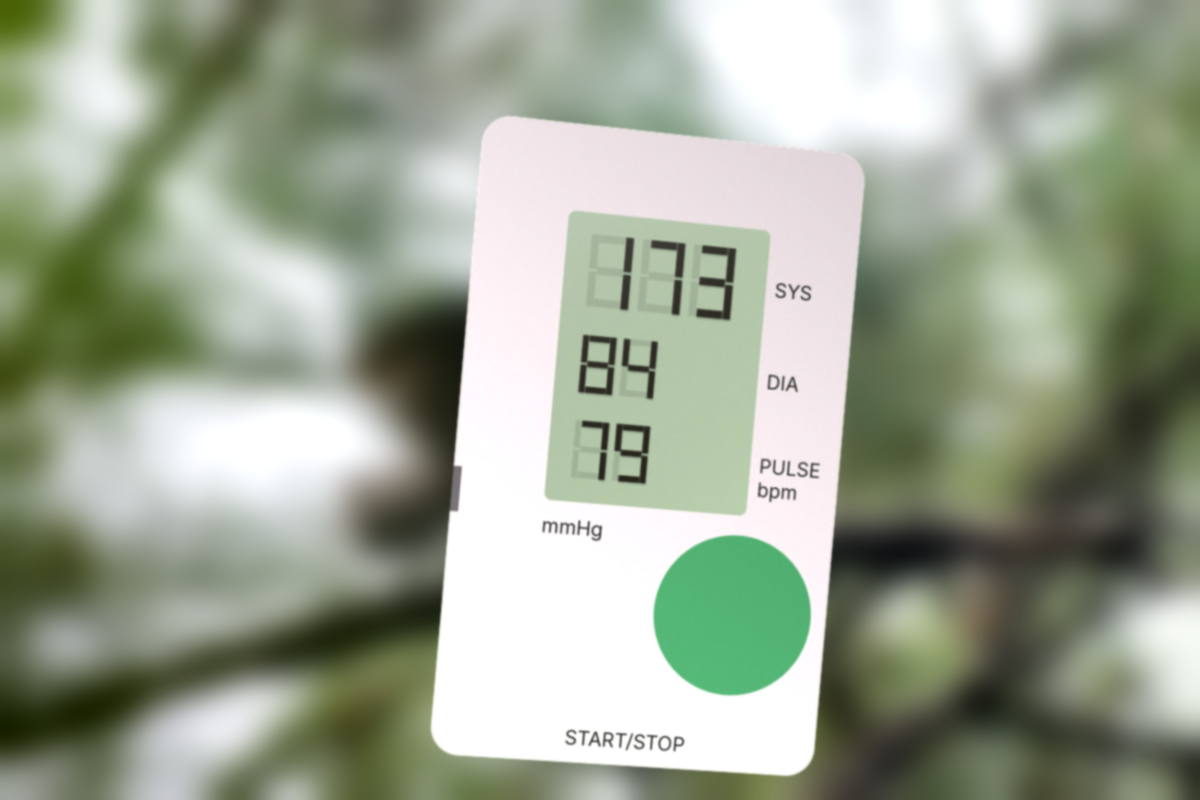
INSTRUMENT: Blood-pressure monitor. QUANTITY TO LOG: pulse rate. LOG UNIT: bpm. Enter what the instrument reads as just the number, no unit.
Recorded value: 79
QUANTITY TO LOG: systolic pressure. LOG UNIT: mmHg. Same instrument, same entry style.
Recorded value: 173
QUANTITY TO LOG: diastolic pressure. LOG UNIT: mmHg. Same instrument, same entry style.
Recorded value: 84
